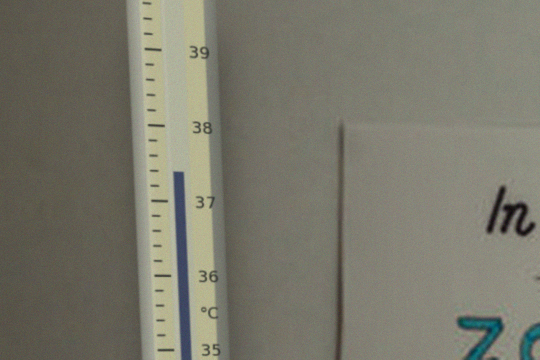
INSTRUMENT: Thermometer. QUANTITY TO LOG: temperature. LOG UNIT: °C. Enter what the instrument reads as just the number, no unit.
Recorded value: 37.4
